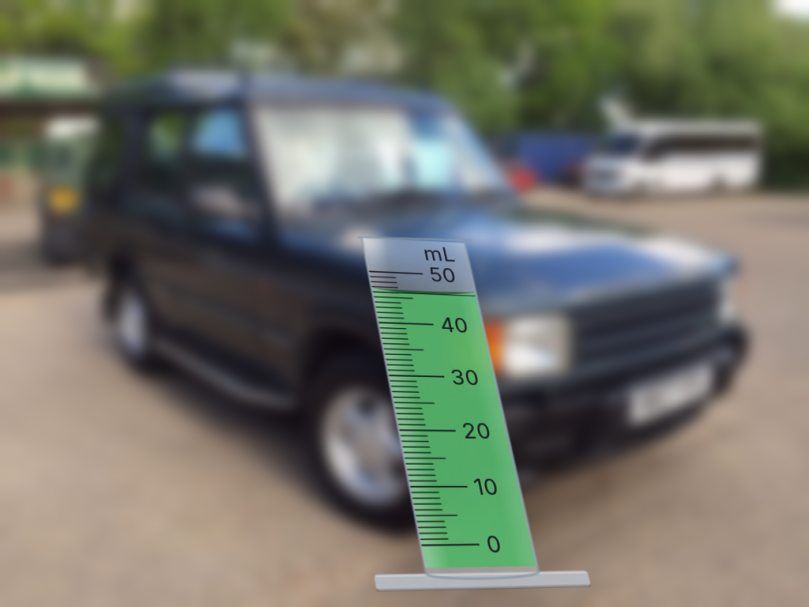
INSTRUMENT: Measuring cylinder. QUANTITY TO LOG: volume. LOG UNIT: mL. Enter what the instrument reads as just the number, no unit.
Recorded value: 46
